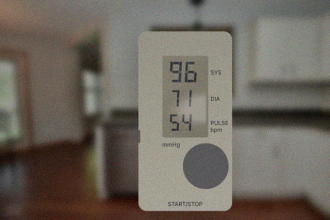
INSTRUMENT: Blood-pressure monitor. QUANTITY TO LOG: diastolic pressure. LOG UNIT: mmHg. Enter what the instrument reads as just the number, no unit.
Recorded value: 71
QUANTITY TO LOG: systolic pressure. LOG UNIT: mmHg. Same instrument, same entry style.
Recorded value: 96
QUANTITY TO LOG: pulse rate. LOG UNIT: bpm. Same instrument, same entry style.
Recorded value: 54
